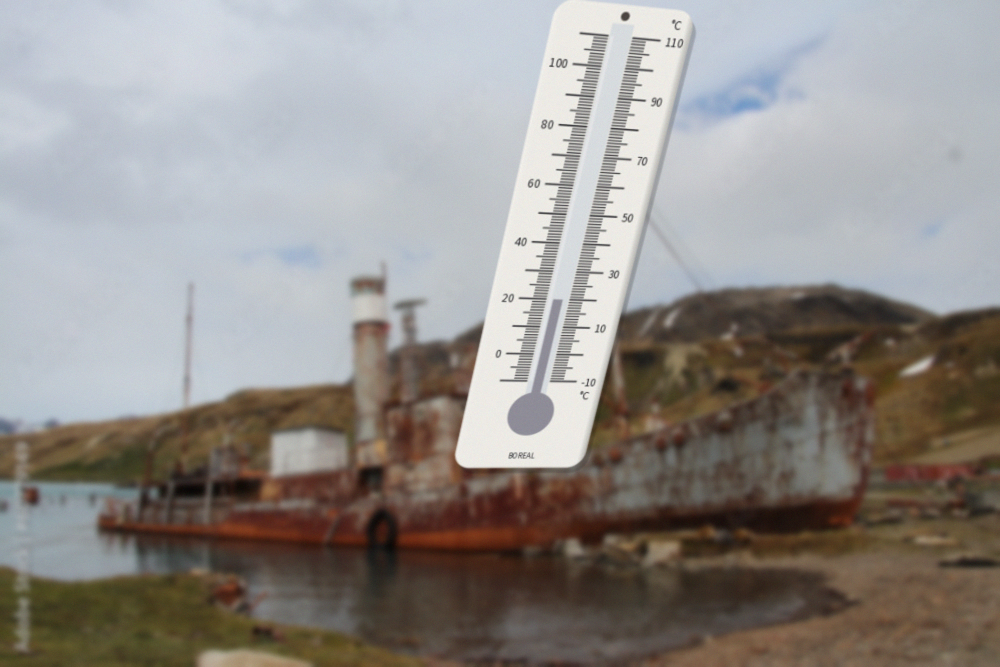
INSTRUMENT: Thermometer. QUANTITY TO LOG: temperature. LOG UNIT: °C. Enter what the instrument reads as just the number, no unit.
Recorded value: 20
